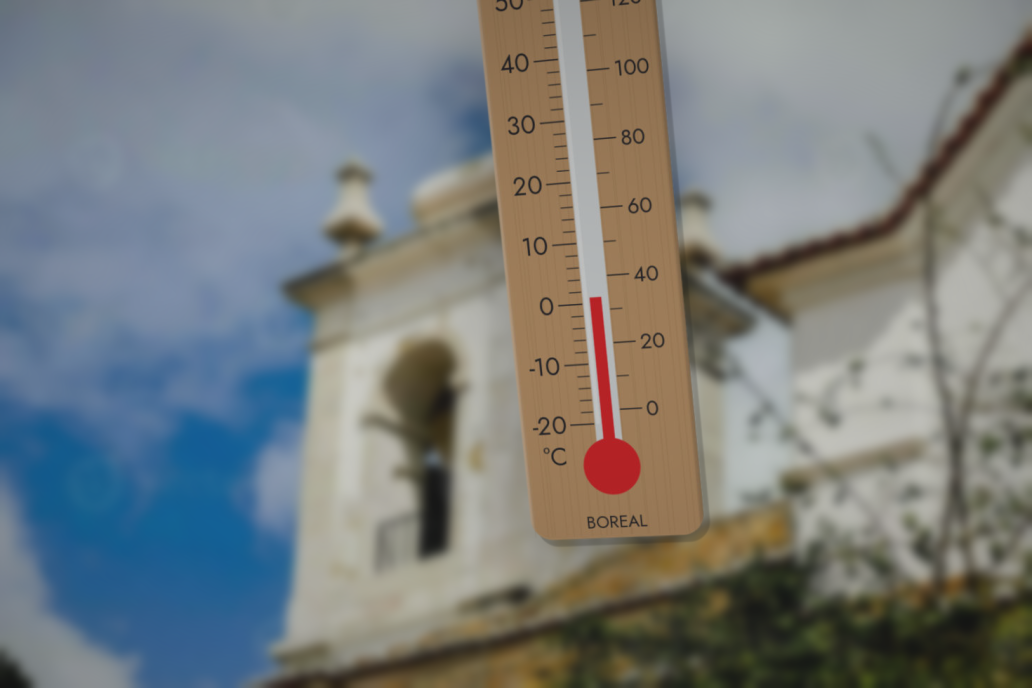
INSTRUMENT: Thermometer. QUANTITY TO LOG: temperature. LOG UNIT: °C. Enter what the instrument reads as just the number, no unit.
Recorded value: 1
